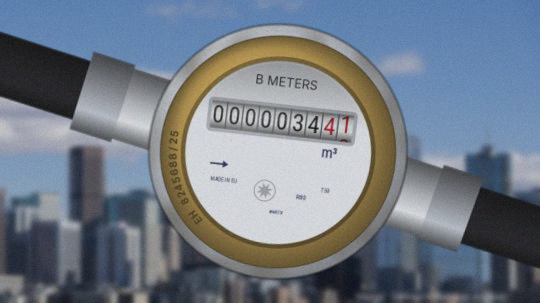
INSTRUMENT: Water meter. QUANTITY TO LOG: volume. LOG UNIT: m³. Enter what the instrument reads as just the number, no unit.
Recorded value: 34.41
